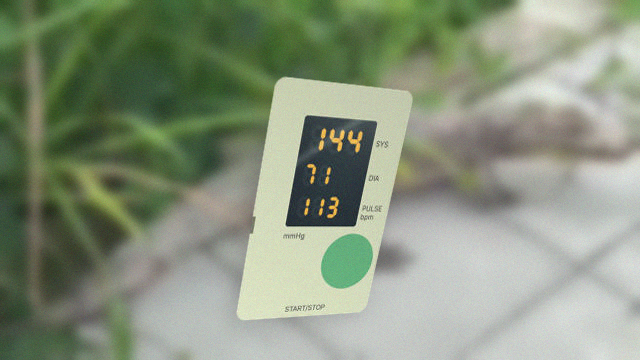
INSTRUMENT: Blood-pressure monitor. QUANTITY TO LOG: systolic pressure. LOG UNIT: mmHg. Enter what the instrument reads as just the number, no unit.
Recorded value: 144
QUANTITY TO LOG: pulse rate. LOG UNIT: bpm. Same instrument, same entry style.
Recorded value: 113
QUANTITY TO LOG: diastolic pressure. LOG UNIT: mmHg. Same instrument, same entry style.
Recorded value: 71
